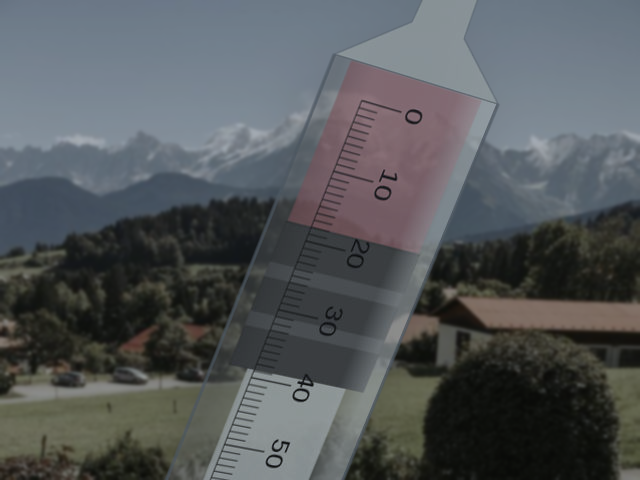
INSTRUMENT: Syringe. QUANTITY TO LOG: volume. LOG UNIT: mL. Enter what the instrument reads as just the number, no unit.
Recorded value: 18
